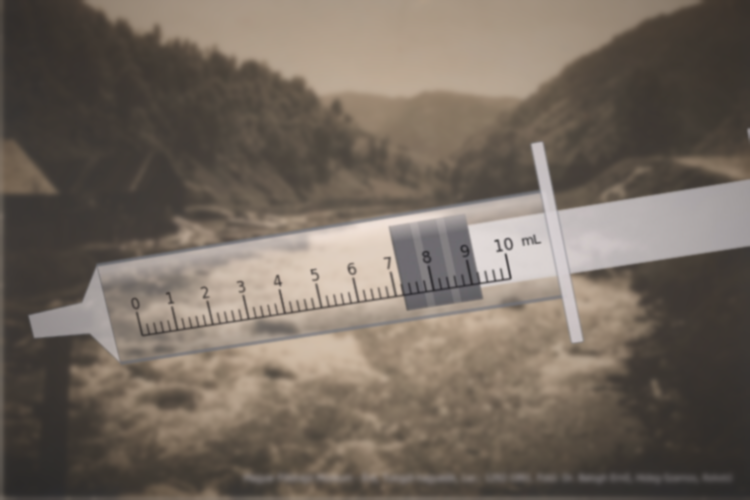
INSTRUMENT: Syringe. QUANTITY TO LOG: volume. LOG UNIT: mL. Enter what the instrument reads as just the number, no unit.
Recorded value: 7.2
